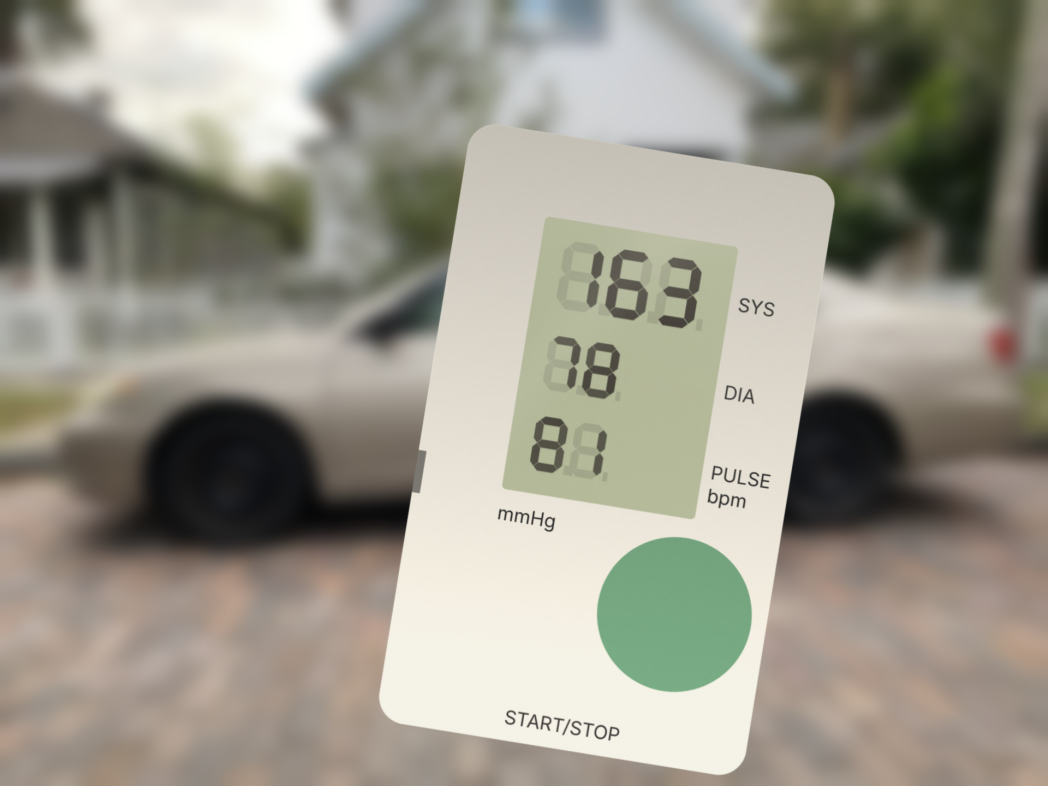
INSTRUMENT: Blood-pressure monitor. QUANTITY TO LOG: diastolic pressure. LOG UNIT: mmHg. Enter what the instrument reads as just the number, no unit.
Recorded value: 78
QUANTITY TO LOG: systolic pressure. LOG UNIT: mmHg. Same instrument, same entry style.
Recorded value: 163
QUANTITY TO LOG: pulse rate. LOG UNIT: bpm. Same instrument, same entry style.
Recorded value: 81
